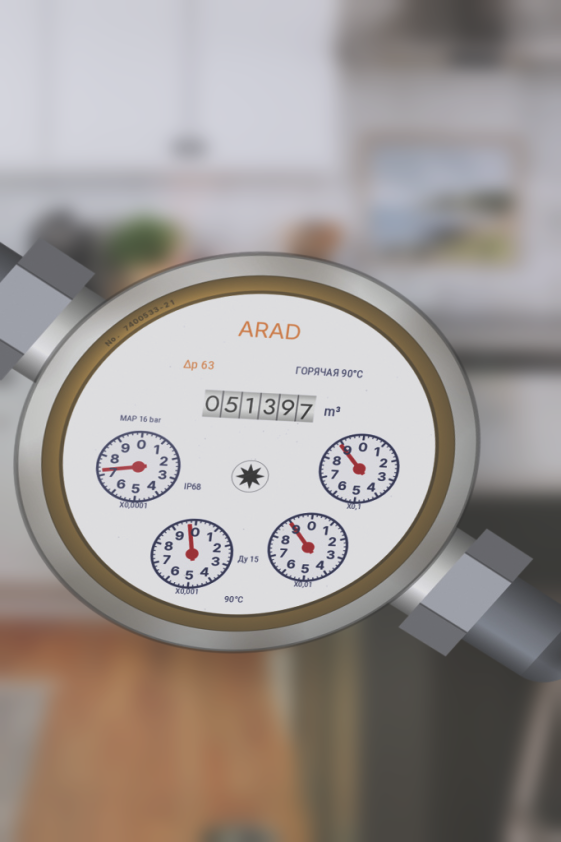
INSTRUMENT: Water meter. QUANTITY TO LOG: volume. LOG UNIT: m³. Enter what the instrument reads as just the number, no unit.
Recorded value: 51396.8897
